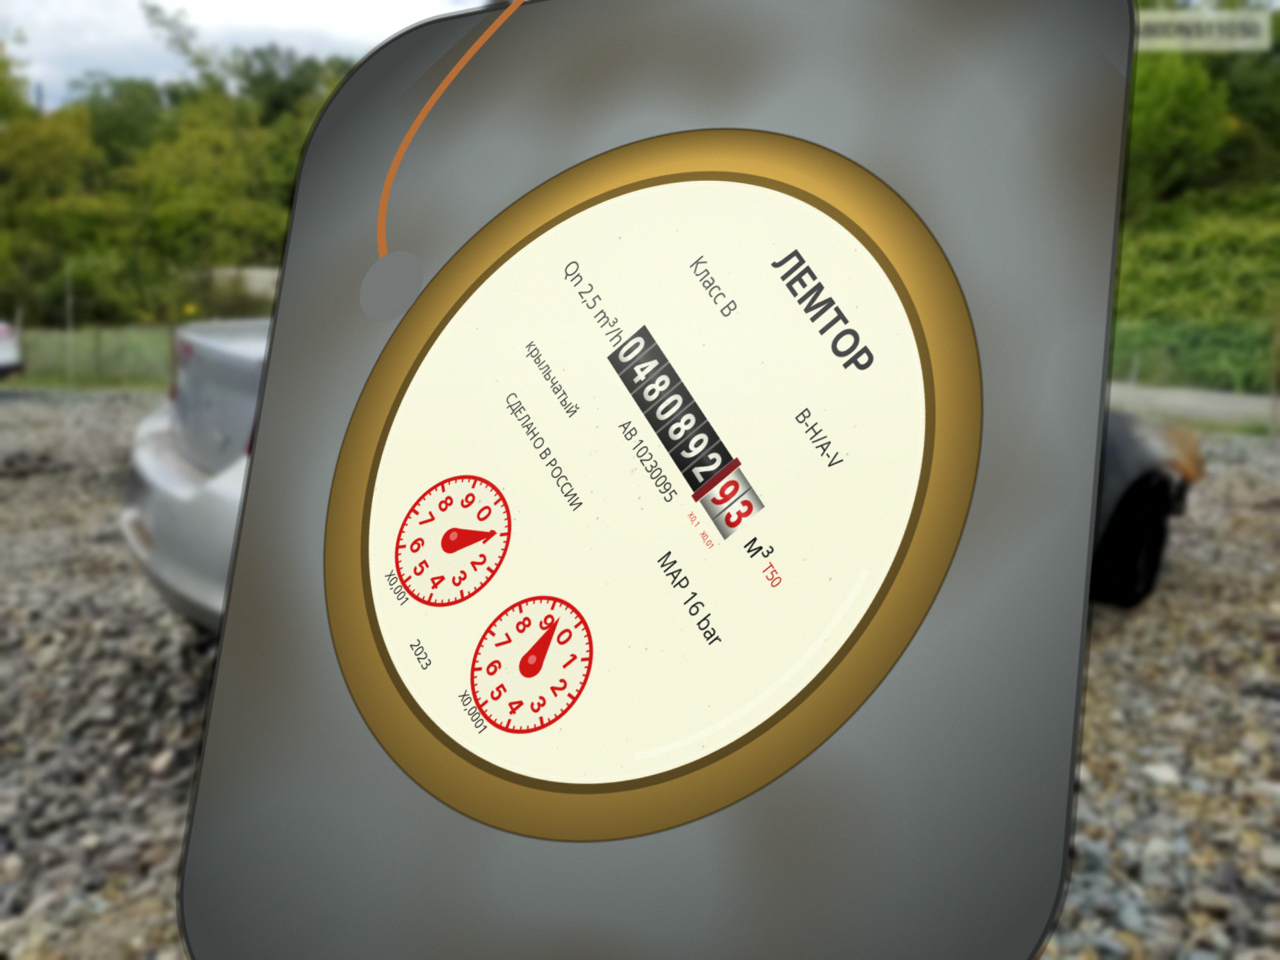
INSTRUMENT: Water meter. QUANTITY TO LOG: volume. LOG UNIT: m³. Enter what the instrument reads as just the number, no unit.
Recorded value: 480892.9309
